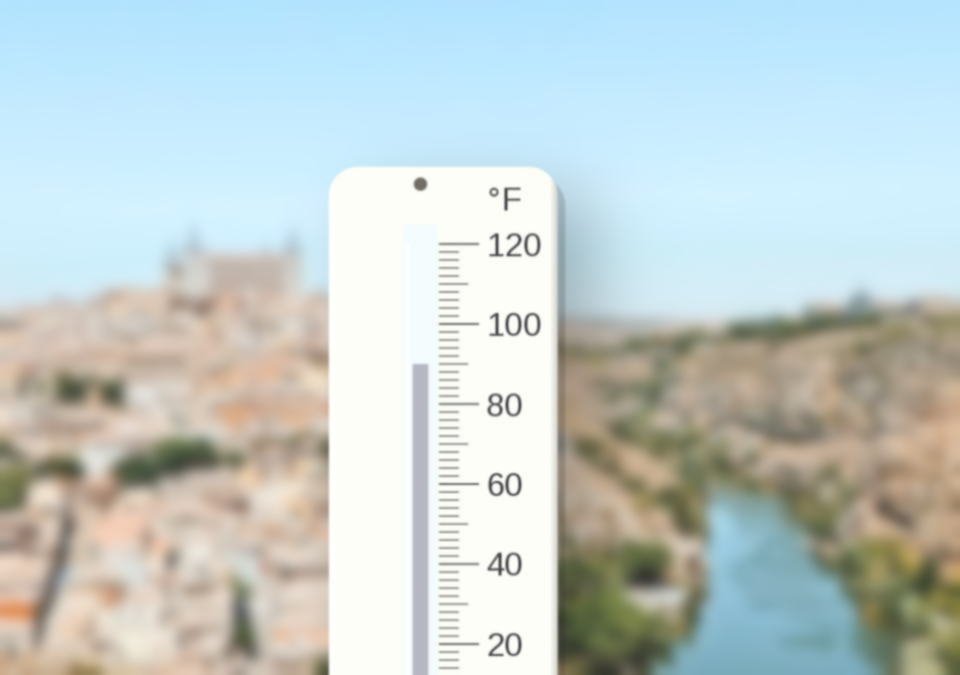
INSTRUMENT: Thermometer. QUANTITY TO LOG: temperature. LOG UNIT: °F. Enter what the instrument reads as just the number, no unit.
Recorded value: 90
